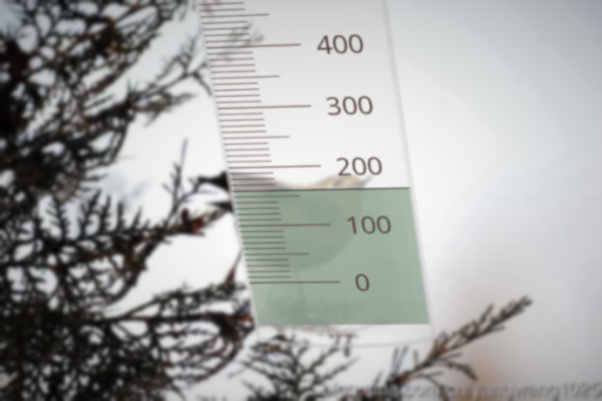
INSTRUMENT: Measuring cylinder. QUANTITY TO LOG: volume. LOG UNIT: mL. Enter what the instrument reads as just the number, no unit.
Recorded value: 160
